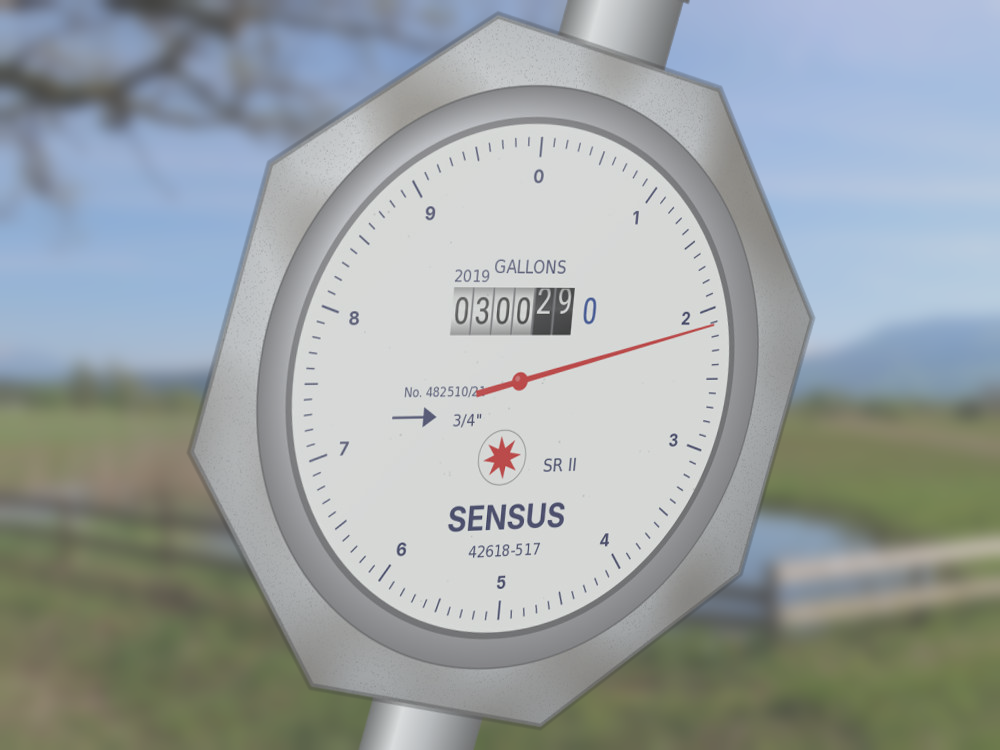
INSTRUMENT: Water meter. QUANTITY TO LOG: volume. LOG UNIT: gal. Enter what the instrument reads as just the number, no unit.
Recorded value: 300292.1
